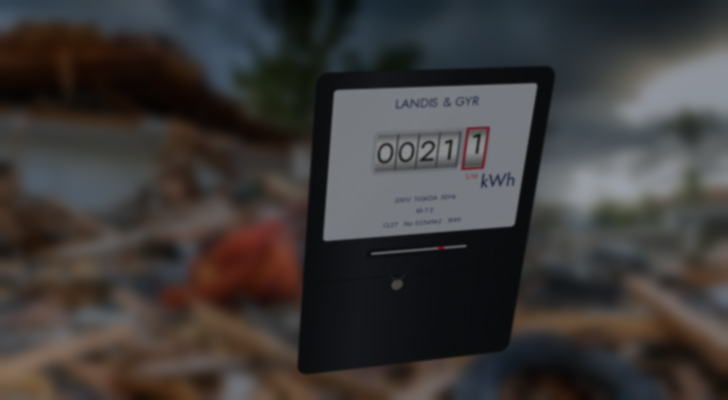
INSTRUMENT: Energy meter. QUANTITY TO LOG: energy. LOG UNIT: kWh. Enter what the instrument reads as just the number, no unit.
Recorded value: 21.1
